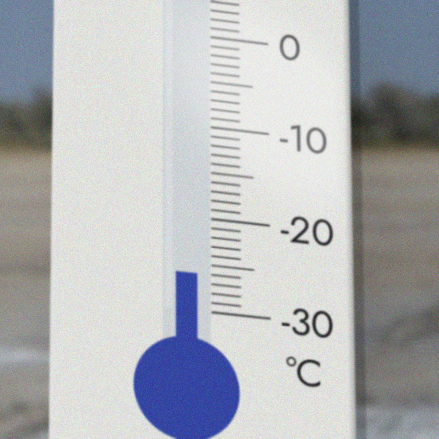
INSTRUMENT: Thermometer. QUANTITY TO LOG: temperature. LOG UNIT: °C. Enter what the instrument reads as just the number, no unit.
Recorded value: -26
